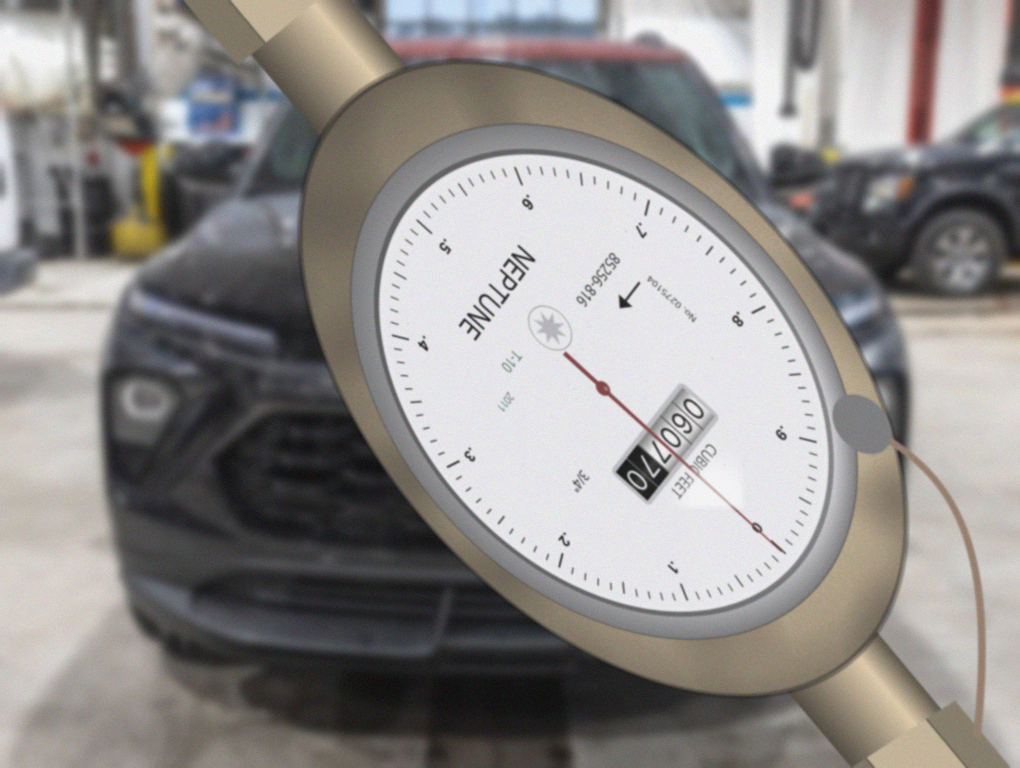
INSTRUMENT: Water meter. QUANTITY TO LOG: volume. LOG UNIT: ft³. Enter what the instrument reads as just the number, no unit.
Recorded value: 60770.00
